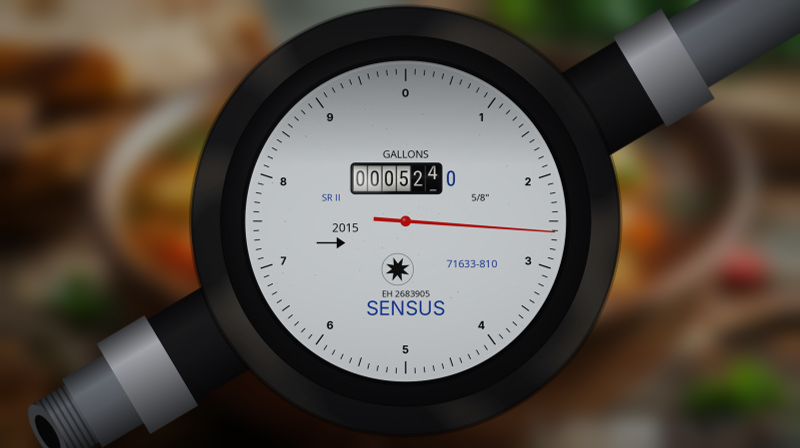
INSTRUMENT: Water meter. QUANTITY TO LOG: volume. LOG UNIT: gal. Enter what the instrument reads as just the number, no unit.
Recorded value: 5242.6
